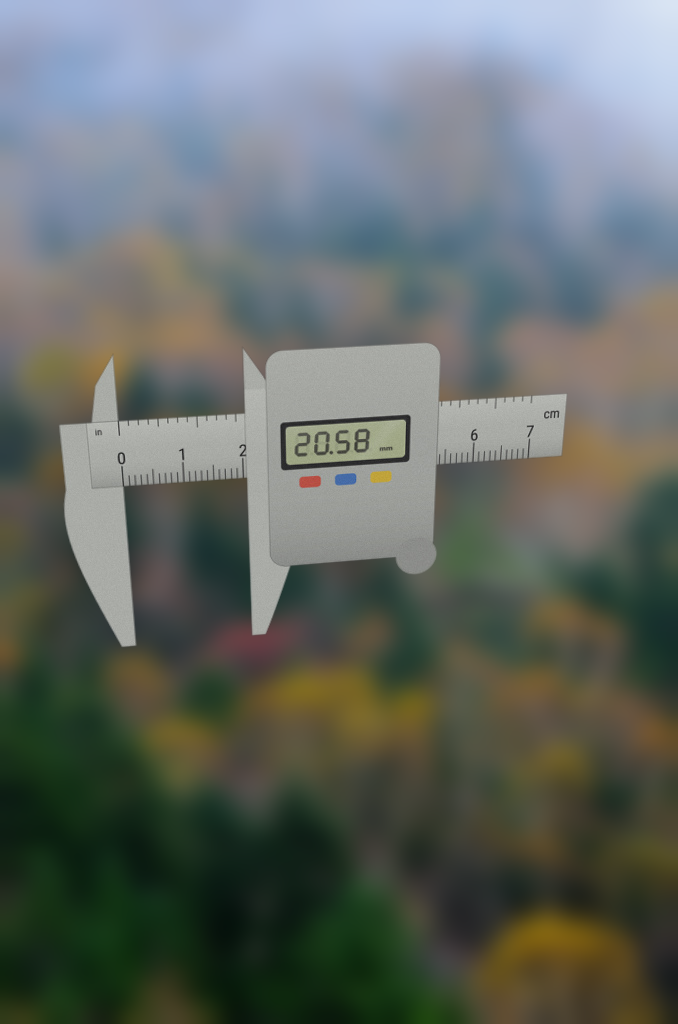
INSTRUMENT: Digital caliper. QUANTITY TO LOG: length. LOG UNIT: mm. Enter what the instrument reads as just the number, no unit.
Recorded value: 20.58
